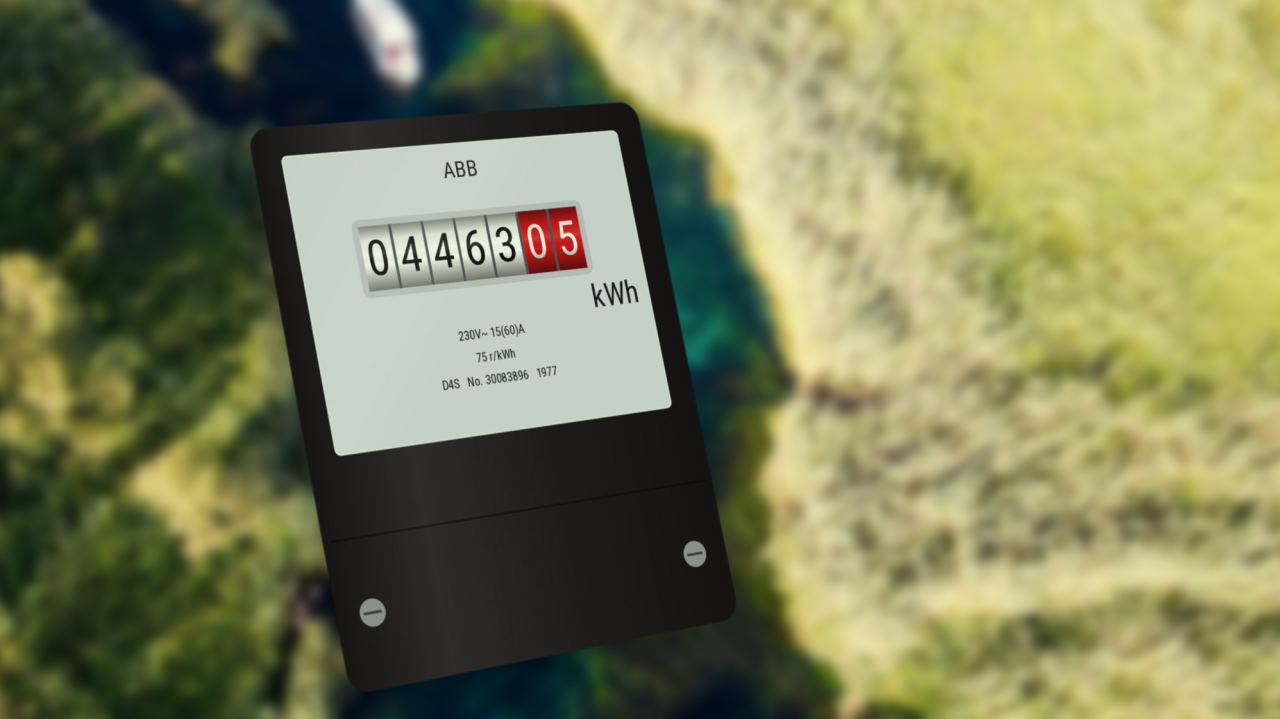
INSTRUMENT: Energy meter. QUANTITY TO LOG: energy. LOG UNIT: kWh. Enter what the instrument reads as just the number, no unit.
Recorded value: 4463.05
